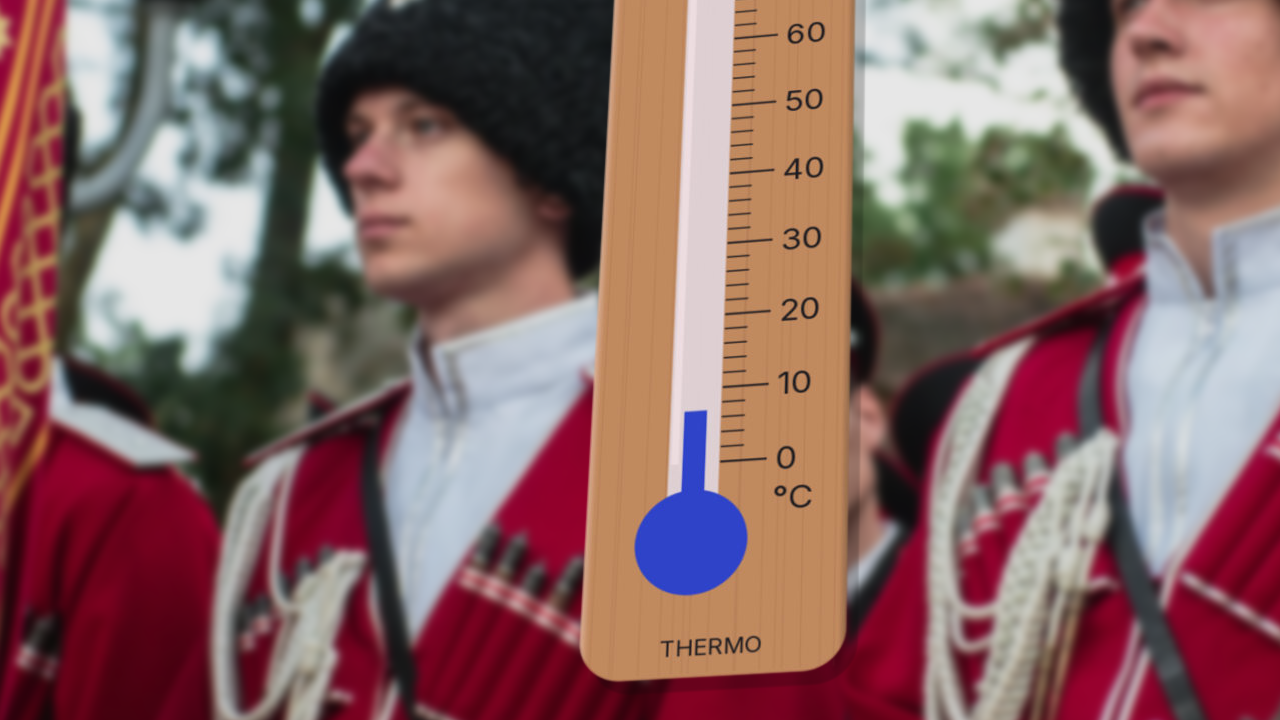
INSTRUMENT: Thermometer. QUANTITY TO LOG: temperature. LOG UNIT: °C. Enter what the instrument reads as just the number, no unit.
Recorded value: 7
